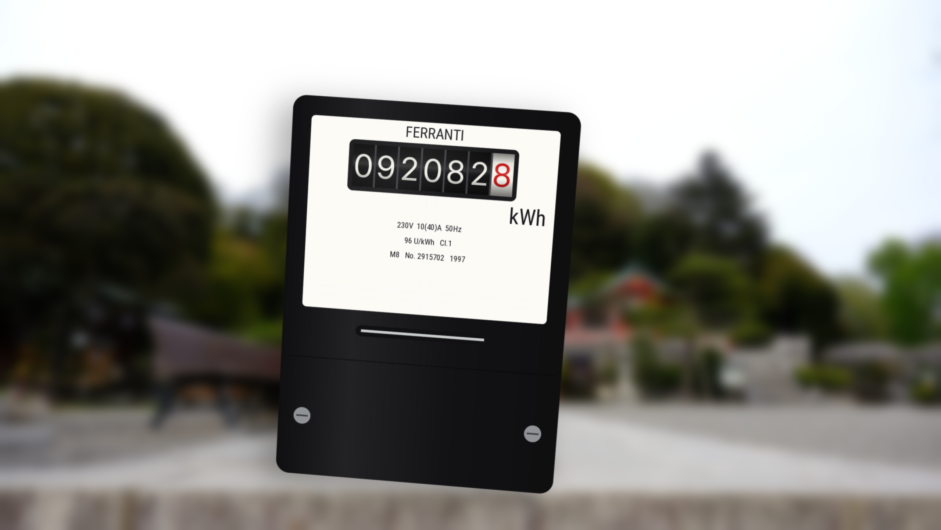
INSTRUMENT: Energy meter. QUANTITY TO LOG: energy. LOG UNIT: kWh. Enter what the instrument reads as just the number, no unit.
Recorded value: 92082.8
